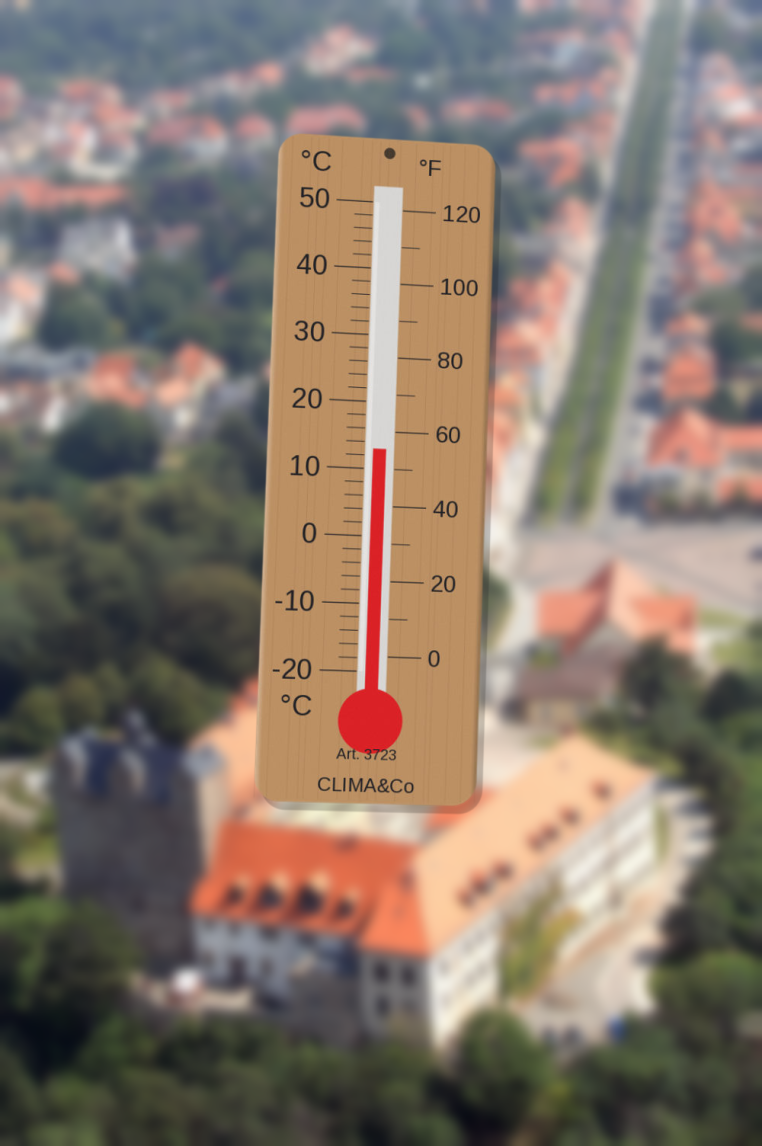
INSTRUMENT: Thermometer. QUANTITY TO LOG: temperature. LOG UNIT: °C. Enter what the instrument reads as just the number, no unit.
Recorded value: 13
